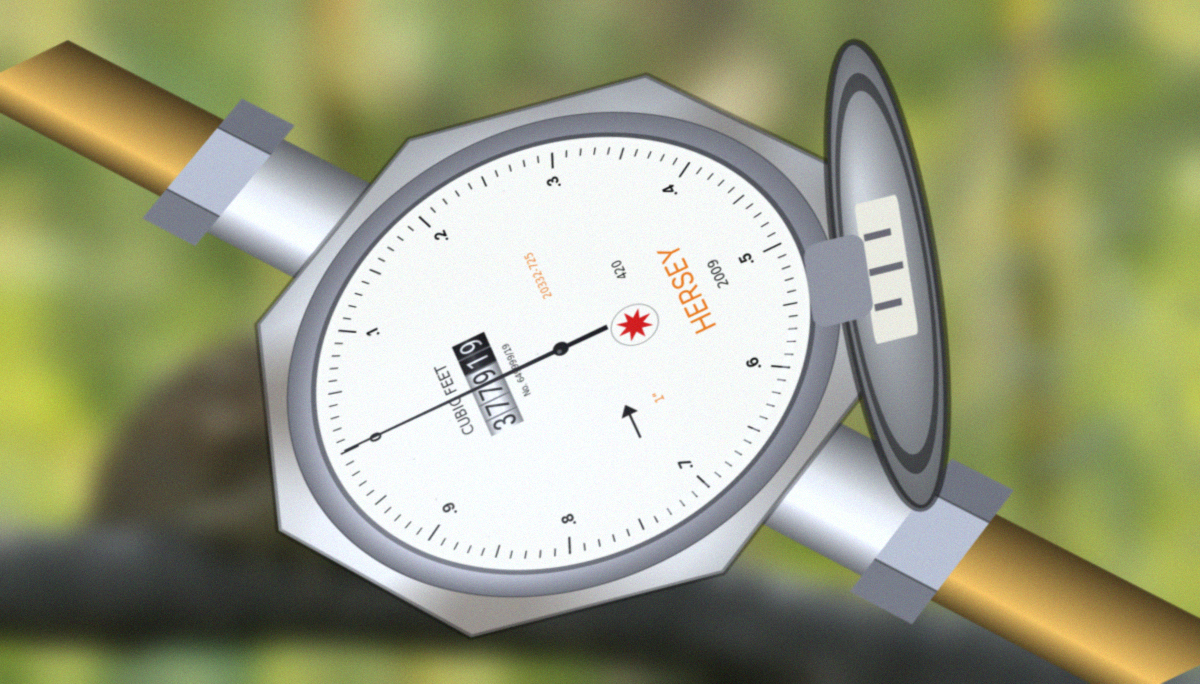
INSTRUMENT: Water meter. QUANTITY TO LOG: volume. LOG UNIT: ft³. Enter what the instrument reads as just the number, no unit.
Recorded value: 377919.00
